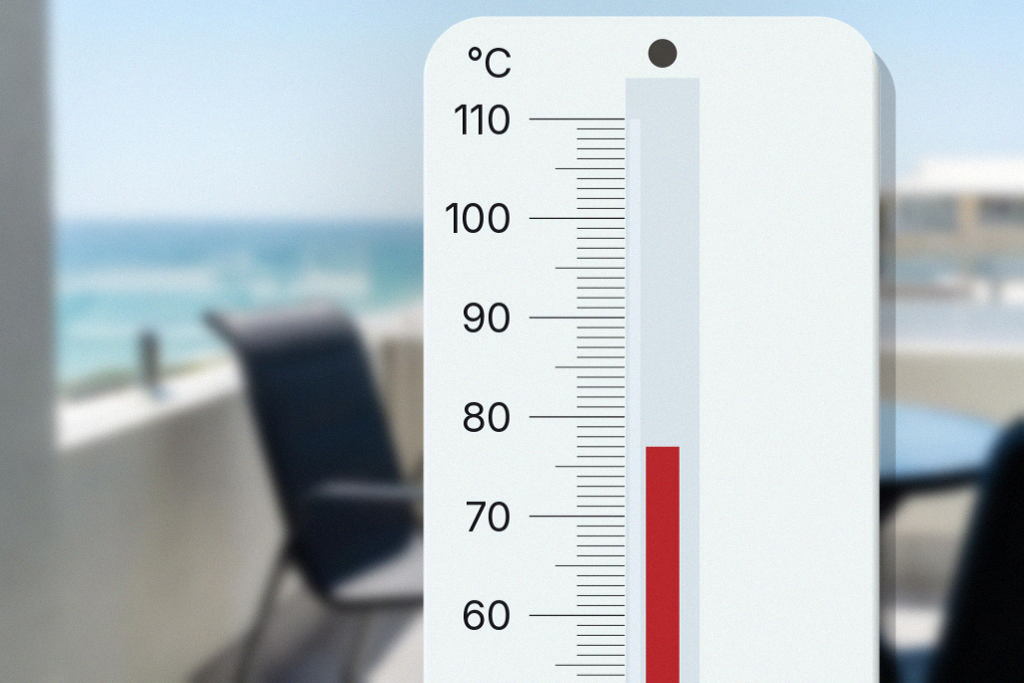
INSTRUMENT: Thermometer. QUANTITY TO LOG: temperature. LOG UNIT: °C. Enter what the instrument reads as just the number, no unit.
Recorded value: 77
